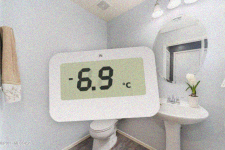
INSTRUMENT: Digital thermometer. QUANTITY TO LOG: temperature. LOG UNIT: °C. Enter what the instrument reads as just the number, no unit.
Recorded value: -6.9
